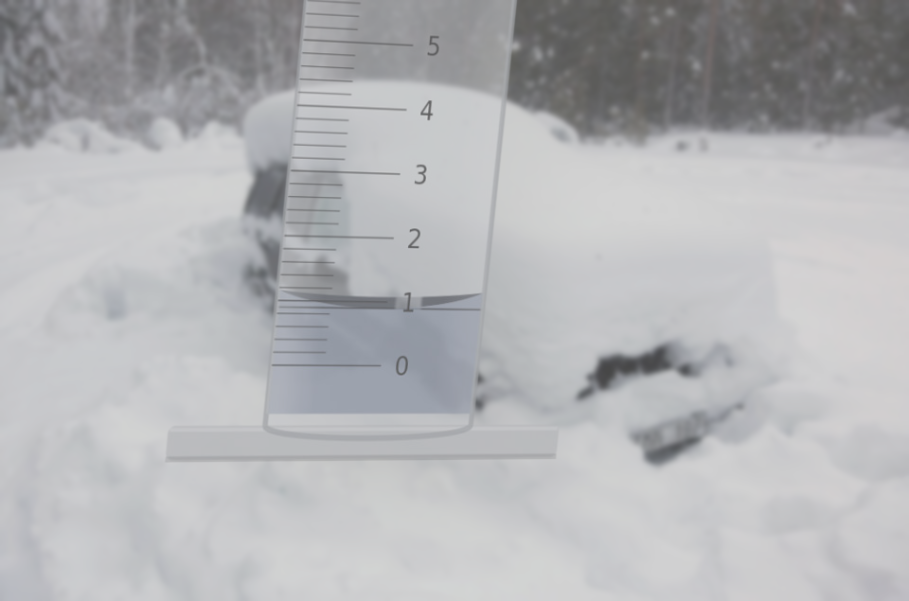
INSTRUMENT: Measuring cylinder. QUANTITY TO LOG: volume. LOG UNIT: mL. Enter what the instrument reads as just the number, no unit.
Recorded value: 0.9
